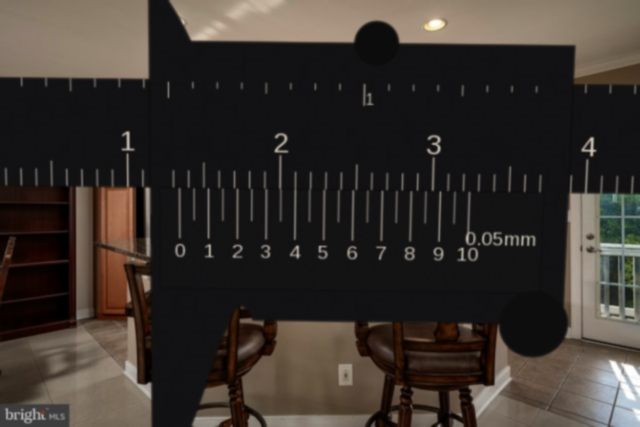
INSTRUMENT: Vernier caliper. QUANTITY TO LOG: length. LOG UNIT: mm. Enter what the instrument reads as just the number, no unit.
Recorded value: 13.4
